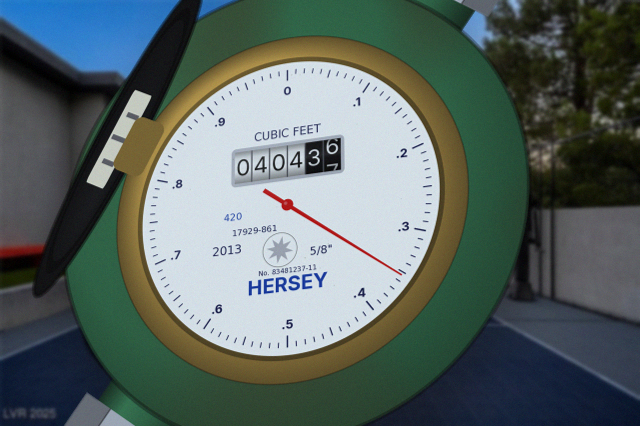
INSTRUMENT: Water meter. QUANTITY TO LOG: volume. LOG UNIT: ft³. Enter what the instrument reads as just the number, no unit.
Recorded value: 40436.35
